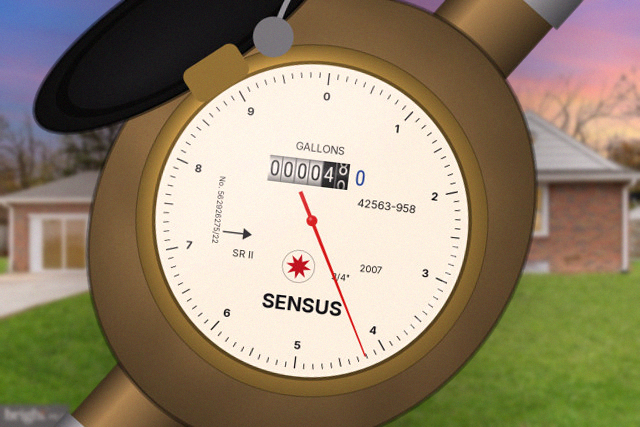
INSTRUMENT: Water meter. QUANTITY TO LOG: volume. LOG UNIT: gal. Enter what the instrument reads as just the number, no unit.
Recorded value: 484.2
